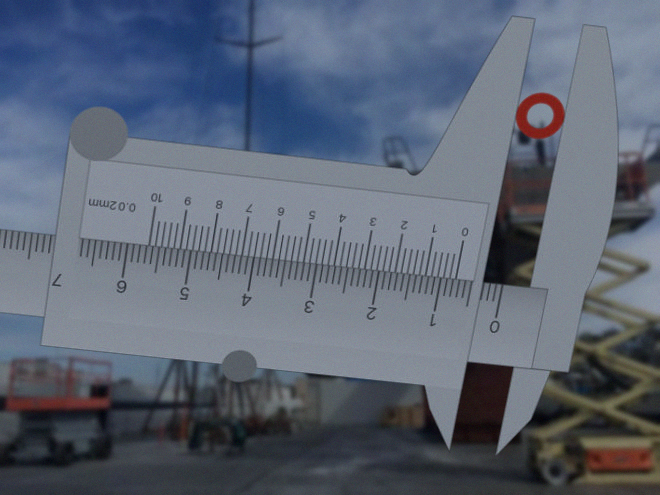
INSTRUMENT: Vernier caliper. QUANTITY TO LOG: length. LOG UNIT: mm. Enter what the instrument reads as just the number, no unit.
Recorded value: 7.6
